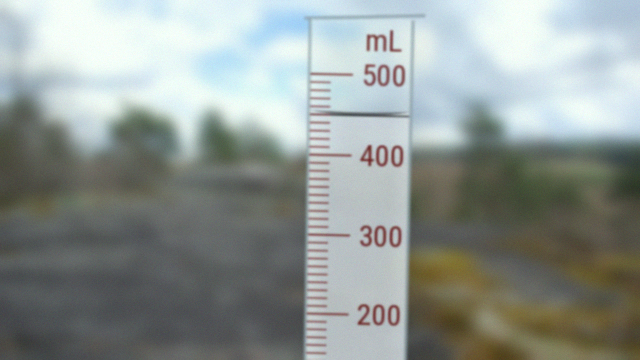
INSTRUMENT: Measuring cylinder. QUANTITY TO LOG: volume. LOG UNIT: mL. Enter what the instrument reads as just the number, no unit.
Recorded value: 450
